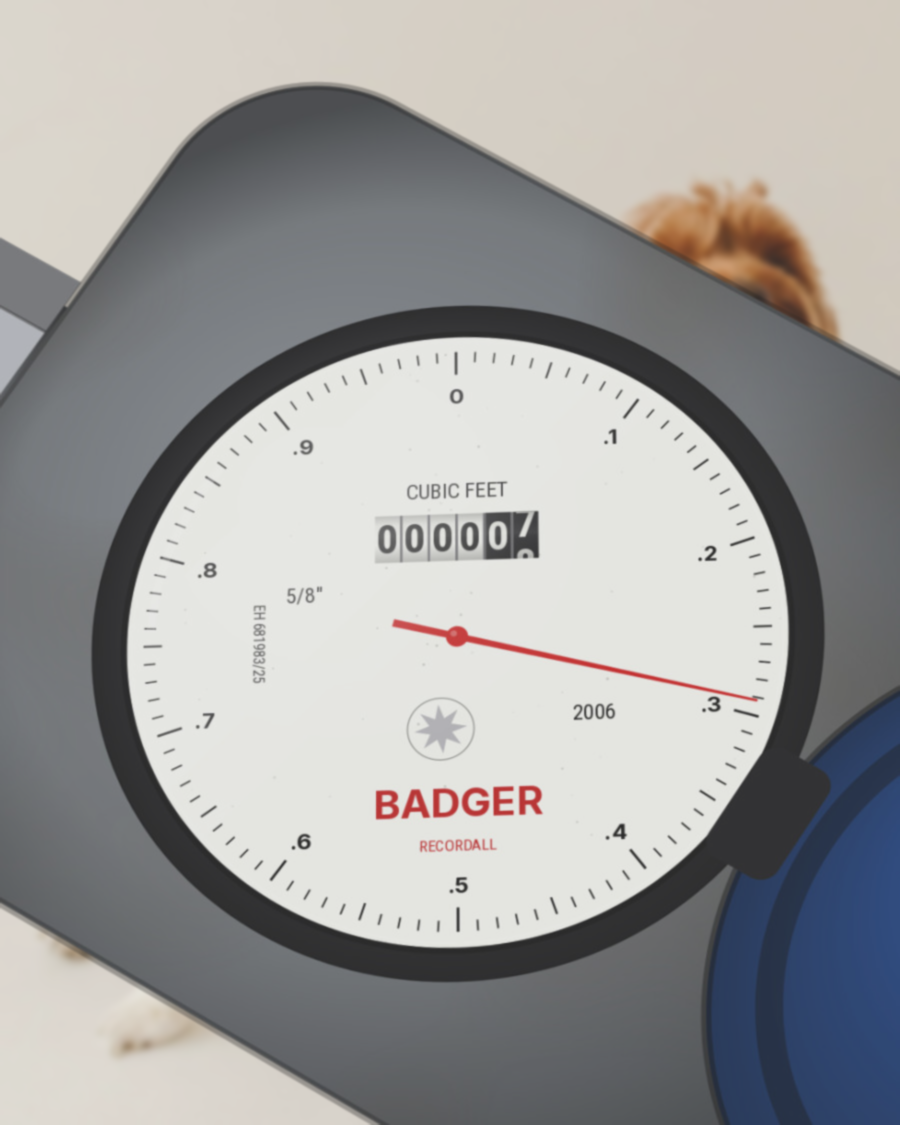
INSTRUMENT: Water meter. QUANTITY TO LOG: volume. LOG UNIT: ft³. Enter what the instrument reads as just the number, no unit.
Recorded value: 7.29
